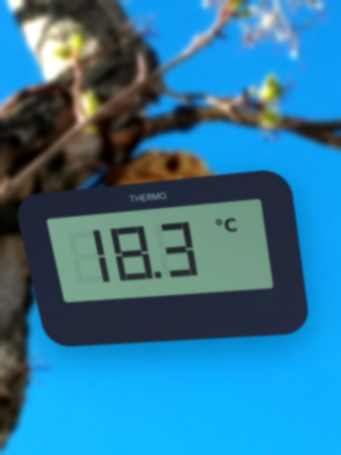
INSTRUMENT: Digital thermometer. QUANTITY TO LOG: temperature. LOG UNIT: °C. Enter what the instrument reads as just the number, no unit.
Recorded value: 18.3
